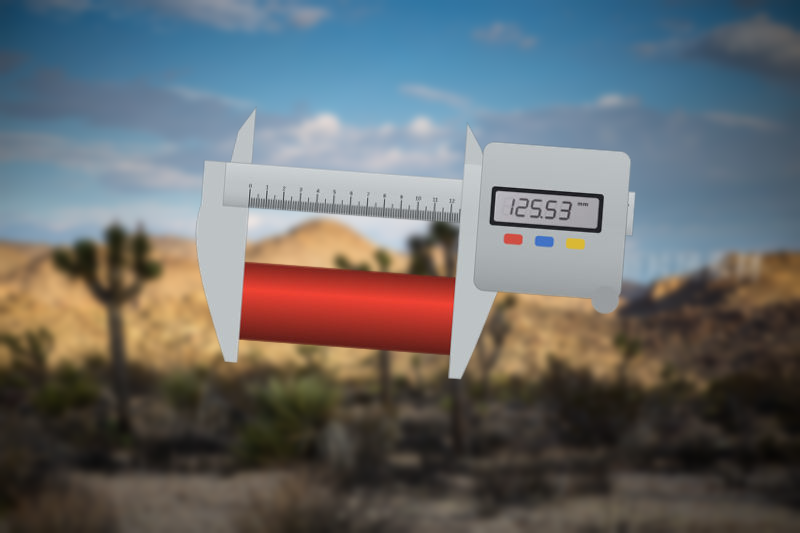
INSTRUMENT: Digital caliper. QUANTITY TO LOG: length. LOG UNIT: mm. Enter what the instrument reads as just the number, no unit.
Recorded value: 125.53
